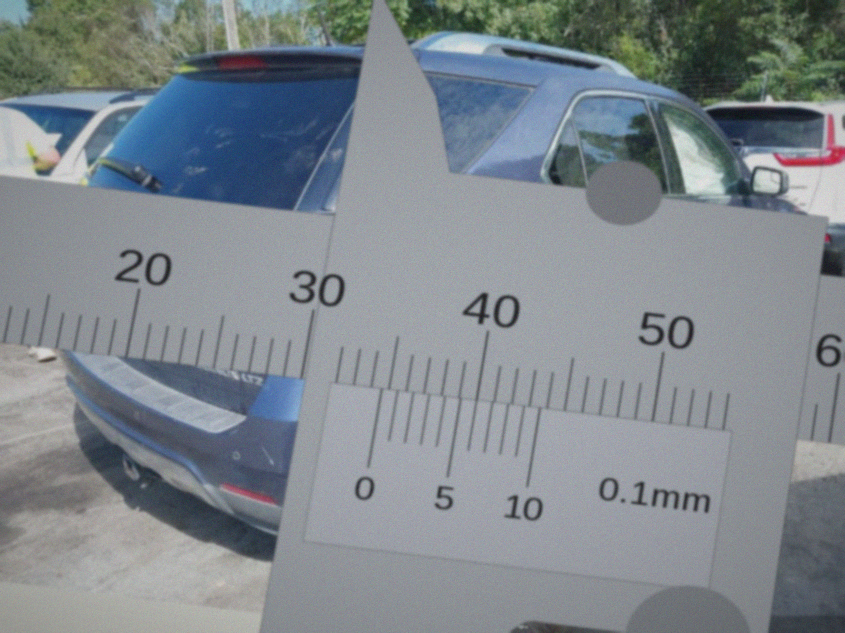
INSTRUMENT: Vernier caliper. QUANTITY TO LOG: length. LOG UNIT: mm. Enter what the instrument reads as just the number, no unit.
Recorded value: 34.6
